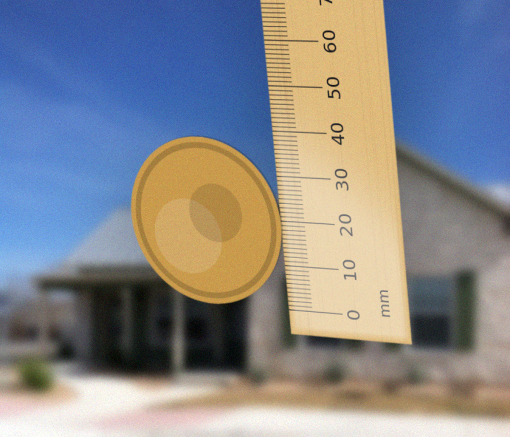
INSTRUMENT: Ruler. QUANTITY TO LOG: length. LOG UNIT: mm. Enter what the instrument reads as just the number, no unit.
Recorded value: 38
